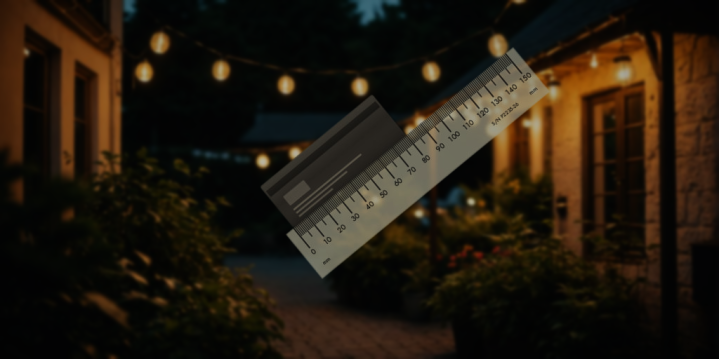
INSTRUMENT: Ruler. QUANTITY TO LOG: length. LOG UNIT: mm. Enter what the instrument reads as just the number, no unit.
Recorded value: 80
